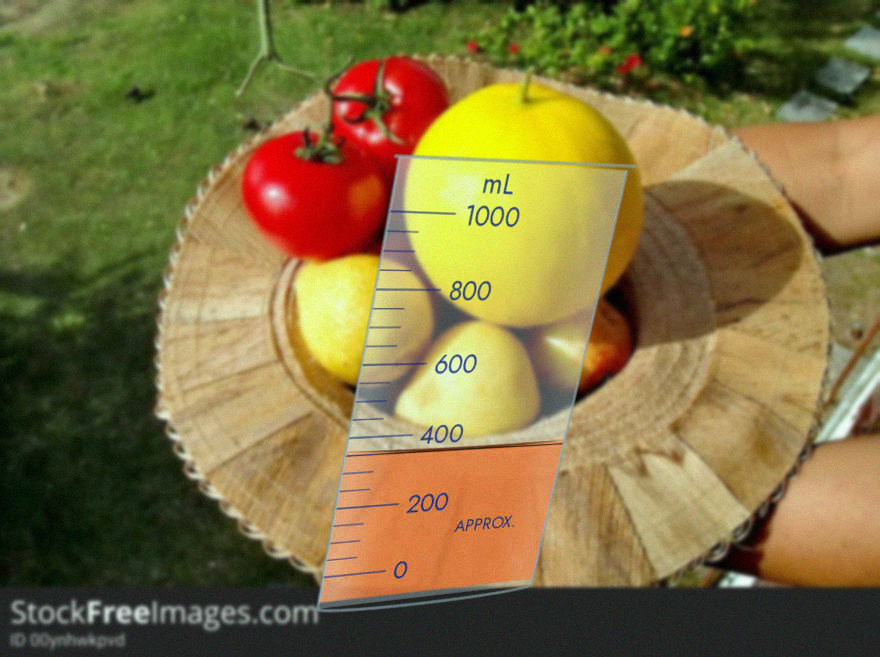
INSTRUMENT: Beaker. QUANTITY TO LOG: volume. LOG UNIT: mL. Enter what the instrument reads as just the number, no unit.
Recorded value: 350
